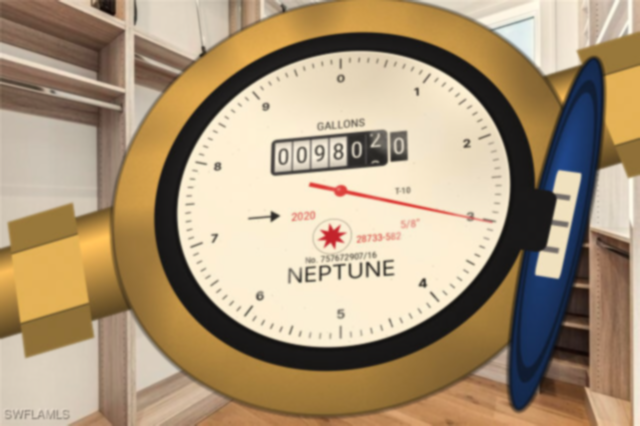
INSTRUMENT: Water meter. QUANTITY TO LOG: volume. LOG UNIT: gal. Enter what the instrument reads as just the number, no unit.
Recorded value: 98023.0
